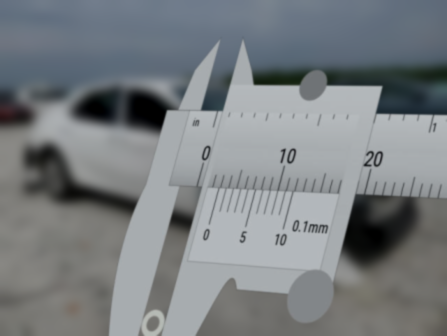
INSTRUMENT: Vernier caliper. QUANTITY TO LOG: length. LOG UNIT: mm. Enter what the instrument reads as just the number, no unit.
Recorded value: 2.8
